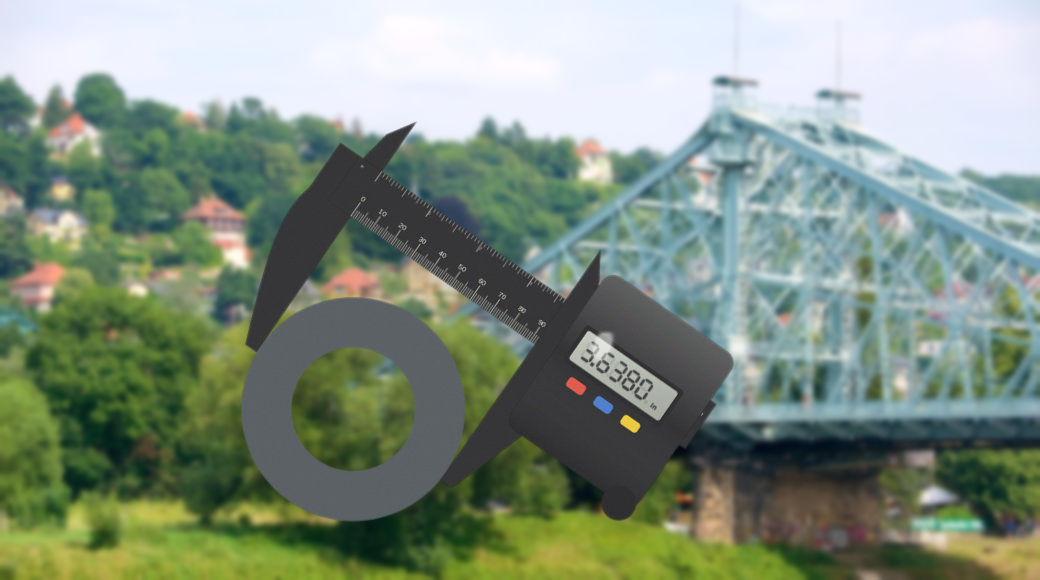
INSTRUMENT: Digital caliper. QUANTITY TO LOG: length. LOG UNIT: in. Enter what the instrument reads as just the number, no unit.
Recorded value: 3.6380
